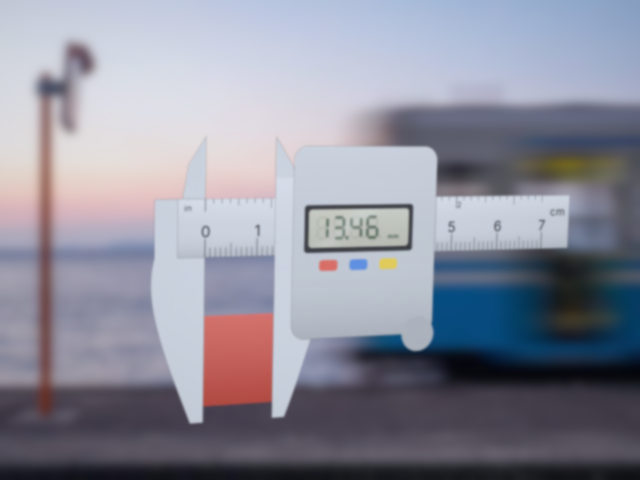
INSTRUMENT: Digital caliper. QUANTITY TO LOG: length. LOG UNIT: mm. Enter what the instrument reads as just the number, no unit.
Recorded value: 13.46
